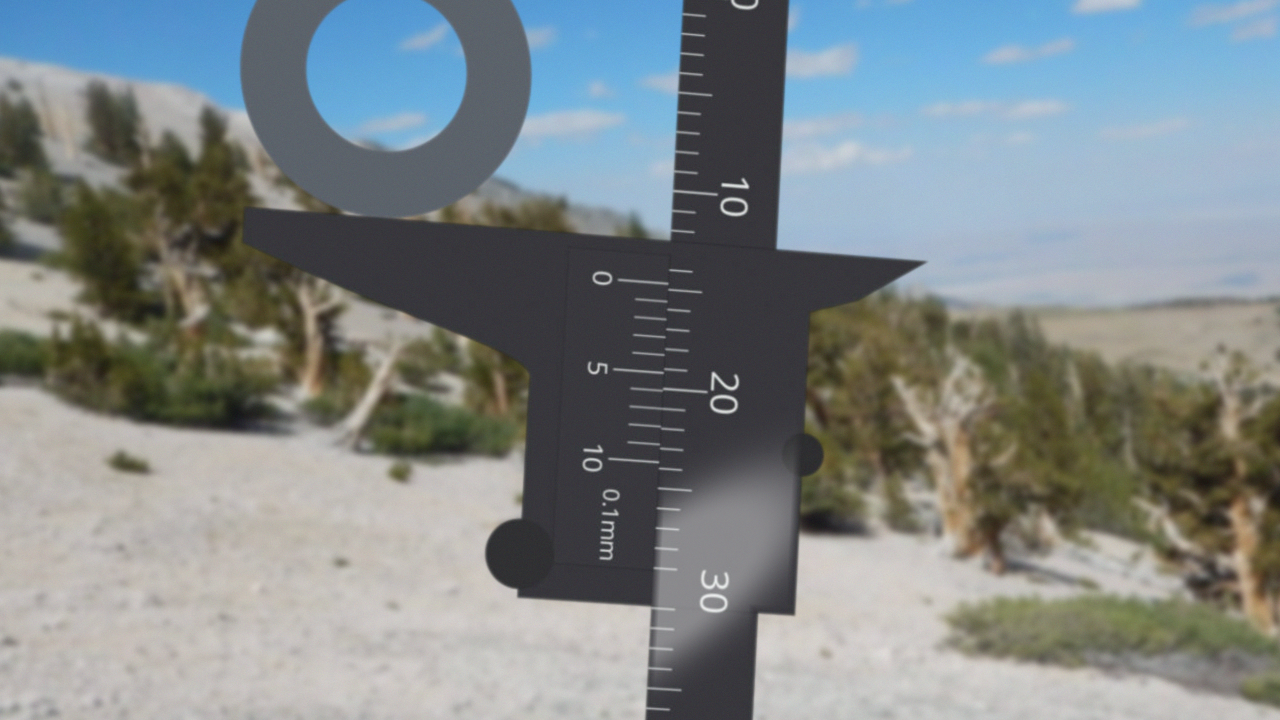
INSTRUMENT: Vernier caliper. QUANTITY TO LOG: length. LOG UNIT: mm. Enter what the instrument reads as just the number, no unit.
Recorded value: 14.7
